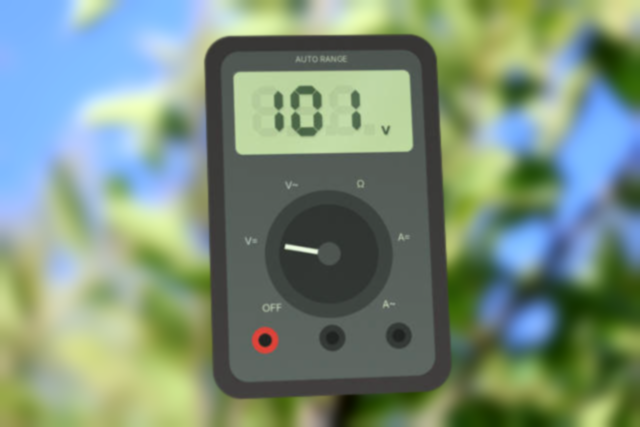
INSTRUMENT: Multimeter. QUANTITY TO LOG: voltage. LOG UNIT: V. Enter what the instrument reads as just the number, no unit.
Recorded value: 101
